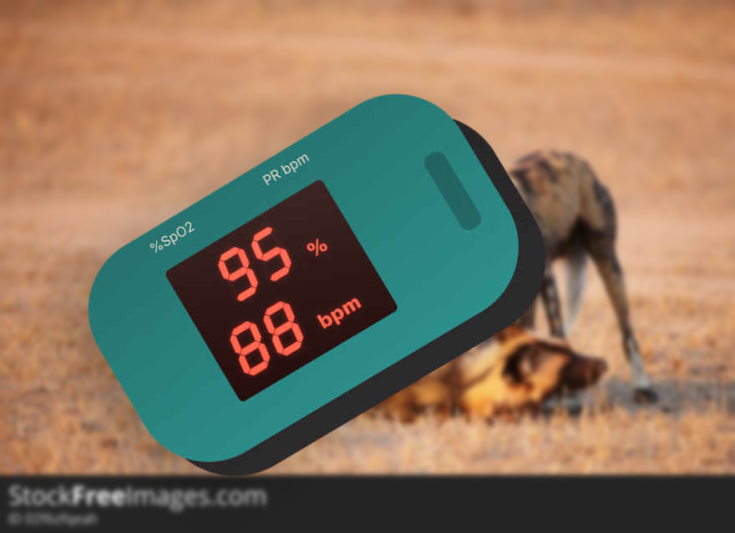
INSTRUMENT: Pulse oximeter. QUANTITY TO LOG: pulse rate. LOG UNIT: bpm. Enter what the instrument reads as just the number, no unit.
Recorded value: 88
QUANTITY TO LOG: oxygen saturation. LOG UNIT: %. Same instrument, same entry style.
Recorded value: 95
